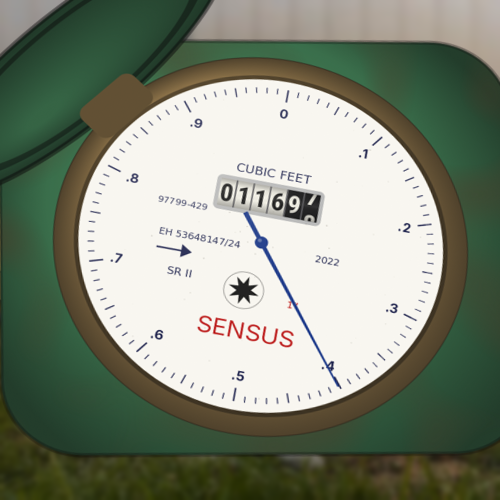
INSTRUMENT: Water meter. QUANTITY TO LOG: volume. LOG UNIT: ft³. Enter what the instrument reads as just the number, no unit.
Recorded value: 11697.40
